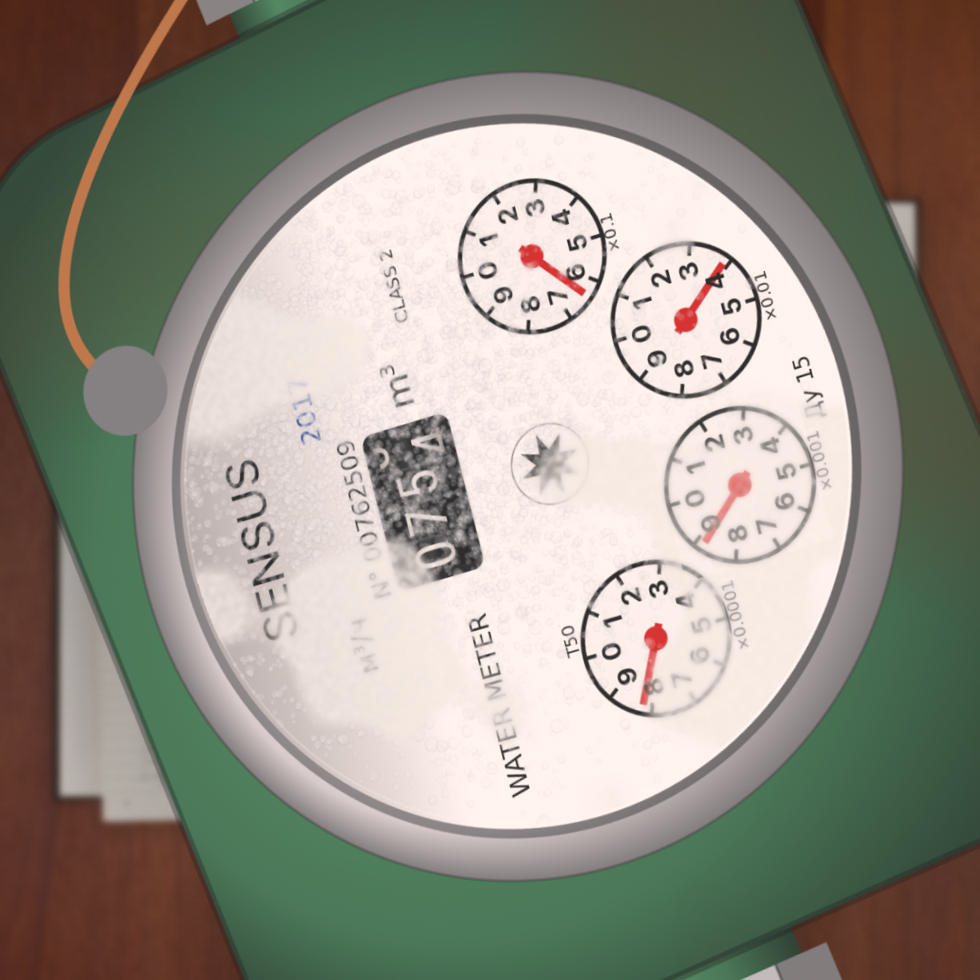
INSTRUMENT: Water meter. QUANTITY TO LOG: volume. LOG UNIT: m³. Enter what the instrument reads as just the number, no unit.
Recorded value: 753.6388
